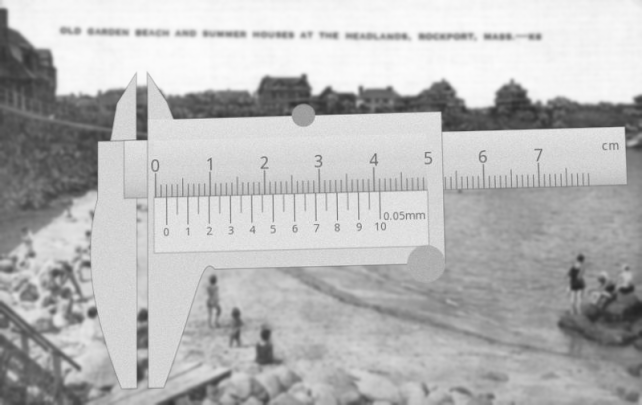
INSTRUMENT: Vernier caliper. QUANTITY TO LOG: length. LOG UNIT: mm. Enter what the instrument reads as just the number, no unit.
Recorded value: 2.0
